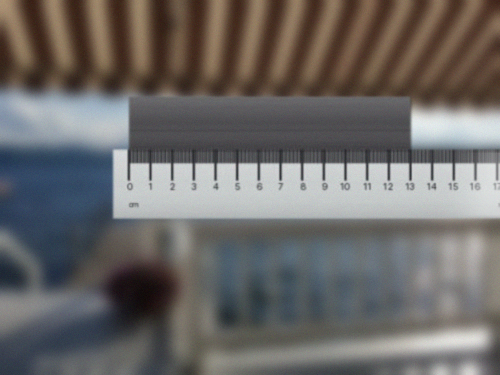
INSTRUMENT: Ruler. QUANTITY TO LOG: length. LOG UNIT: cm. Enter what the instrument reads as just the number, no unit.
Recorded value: 13
